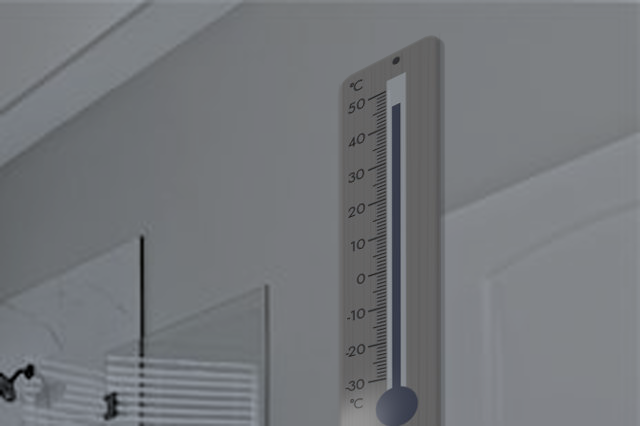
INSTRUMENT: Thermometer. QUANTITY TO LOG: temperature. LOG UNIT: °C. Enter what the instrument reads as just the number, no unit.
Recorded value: 45
